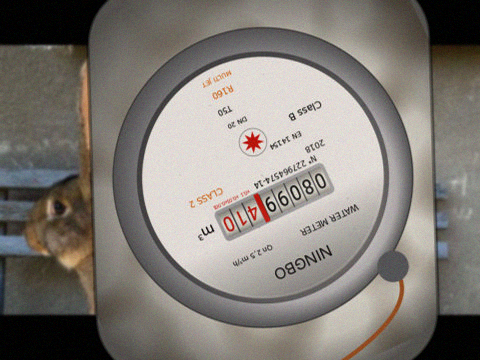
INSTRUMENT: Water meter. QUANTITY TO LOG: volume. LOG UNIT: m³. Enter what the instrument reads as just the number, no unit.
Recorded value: 8099.410
